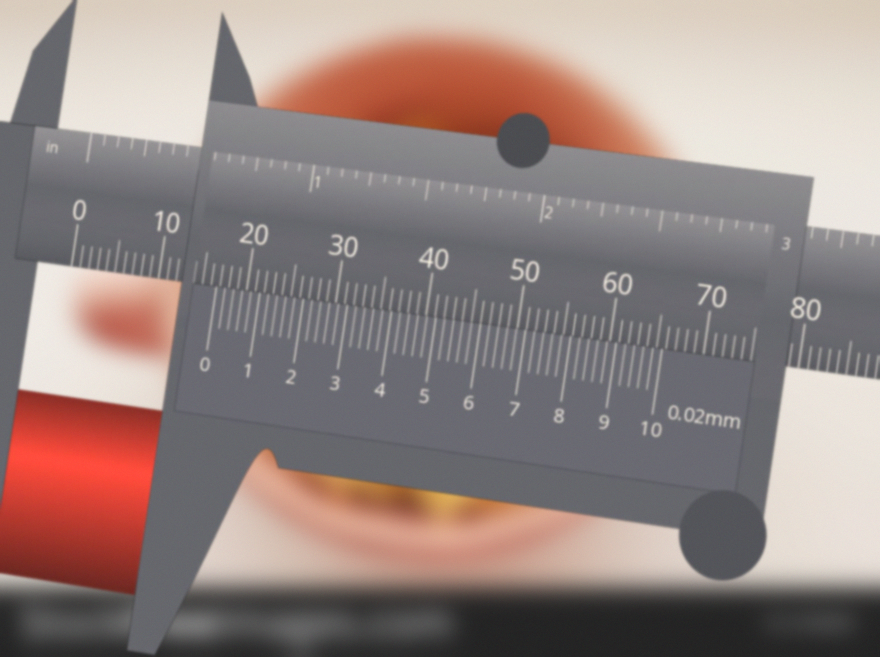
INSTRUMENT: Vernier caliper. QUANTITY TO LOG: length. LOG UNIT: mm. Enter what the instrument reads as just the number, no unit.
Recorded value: 16.6
